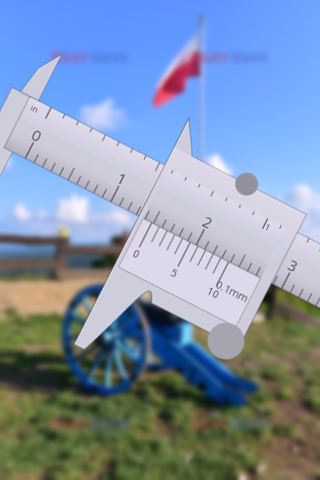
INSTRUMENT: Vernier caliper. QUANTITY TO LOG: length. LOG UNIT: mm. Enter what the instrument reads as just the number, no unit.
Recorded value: 14.8
